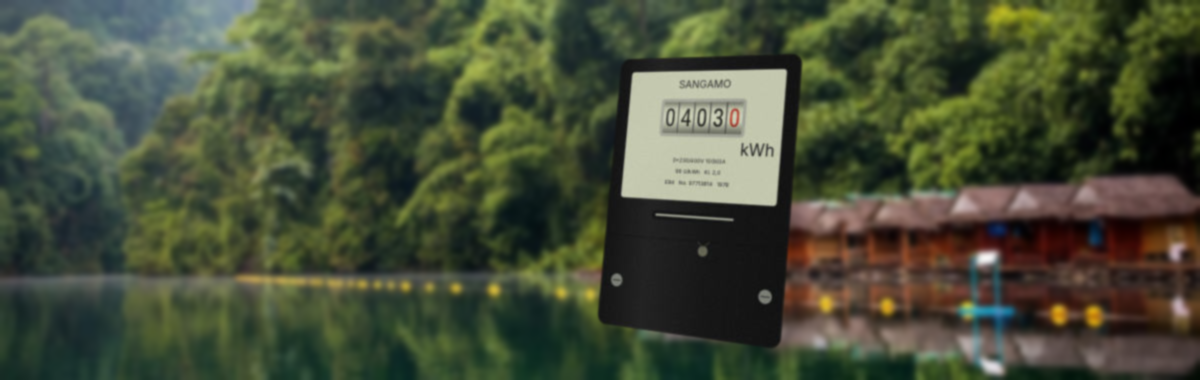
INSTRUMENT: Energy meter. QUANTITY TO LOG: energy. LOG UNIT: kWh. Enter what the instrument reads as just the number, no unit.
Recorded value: 403.0
